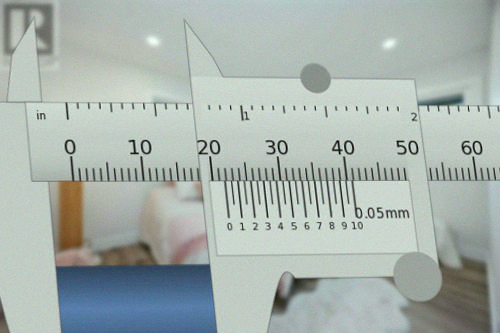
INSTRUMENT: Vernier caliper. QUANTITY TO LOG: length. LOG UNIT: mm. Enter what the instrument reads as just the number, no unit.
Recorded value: 21.8
